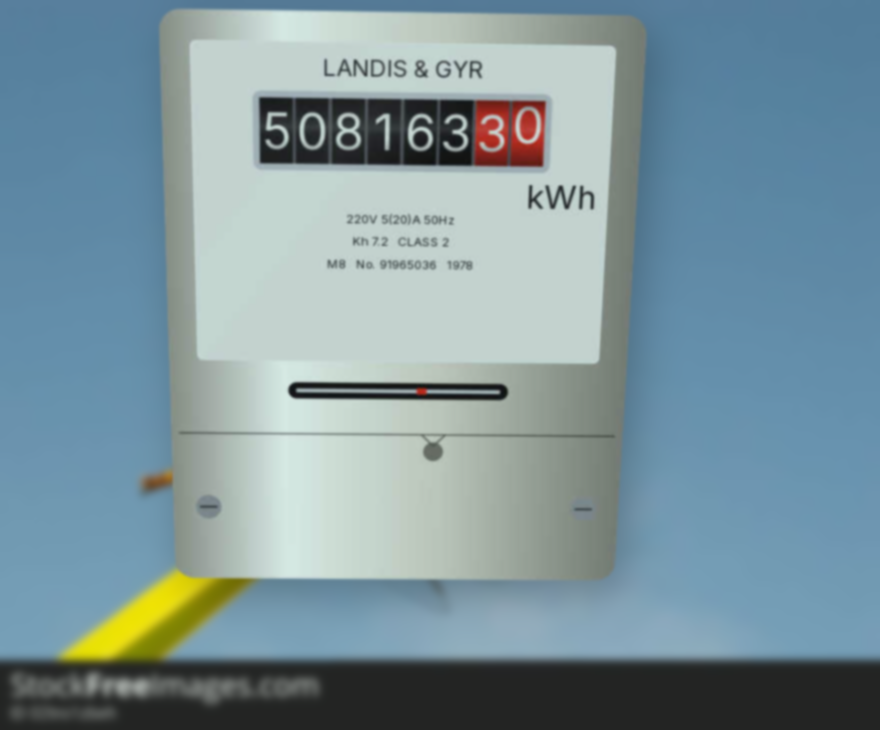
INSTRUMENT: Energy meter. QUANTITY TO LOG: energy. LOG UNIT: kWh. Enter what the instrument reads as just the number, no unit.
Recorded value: 508163.30
